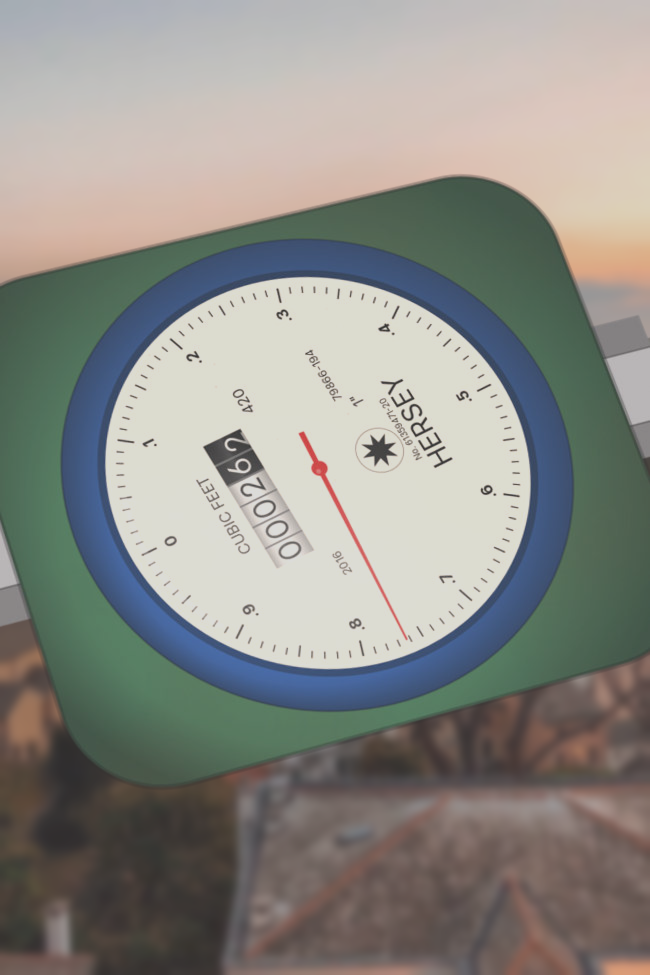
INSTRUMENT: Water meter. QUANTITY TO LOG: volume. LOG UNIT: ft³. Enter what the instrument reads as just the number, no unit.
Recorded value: 261.76
